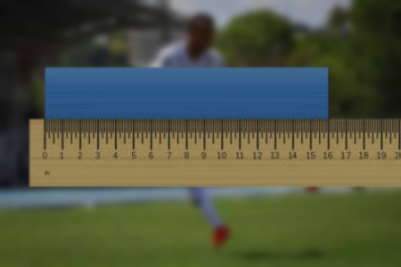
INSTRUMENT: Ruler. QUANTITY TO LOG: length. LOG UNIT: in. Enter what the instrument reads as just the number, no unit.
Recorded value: 16
